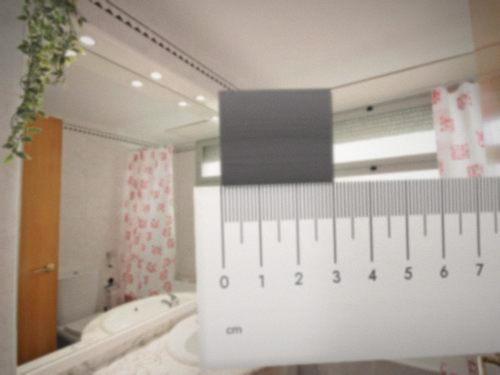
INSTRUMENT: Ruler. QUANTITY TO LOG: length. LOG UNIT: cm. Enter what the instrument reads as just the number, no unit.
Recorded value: 3
